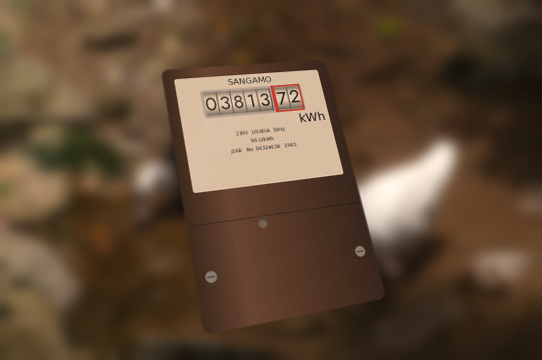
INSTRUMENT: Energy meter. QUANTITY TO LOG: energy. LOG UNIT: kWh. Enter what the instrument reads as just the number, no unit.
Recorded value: 3813.72
